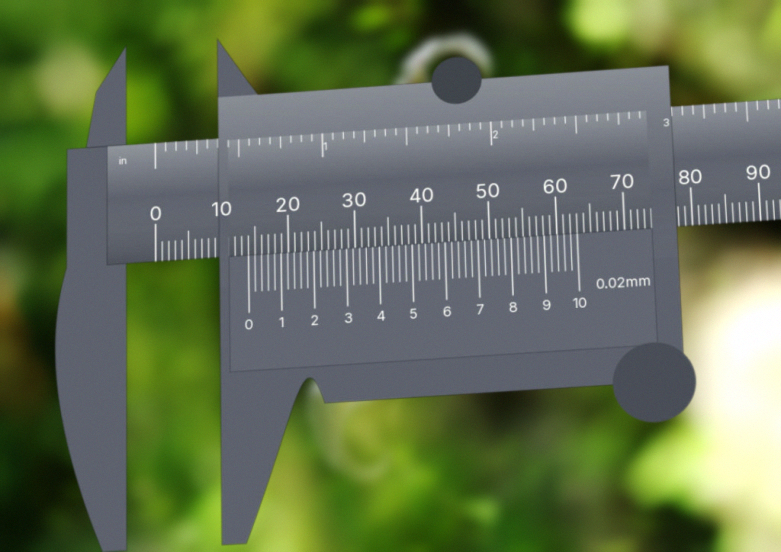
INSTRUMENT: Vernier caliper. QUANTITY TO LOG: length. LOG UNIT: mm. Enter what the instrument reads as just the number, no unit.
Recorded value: 14.0
